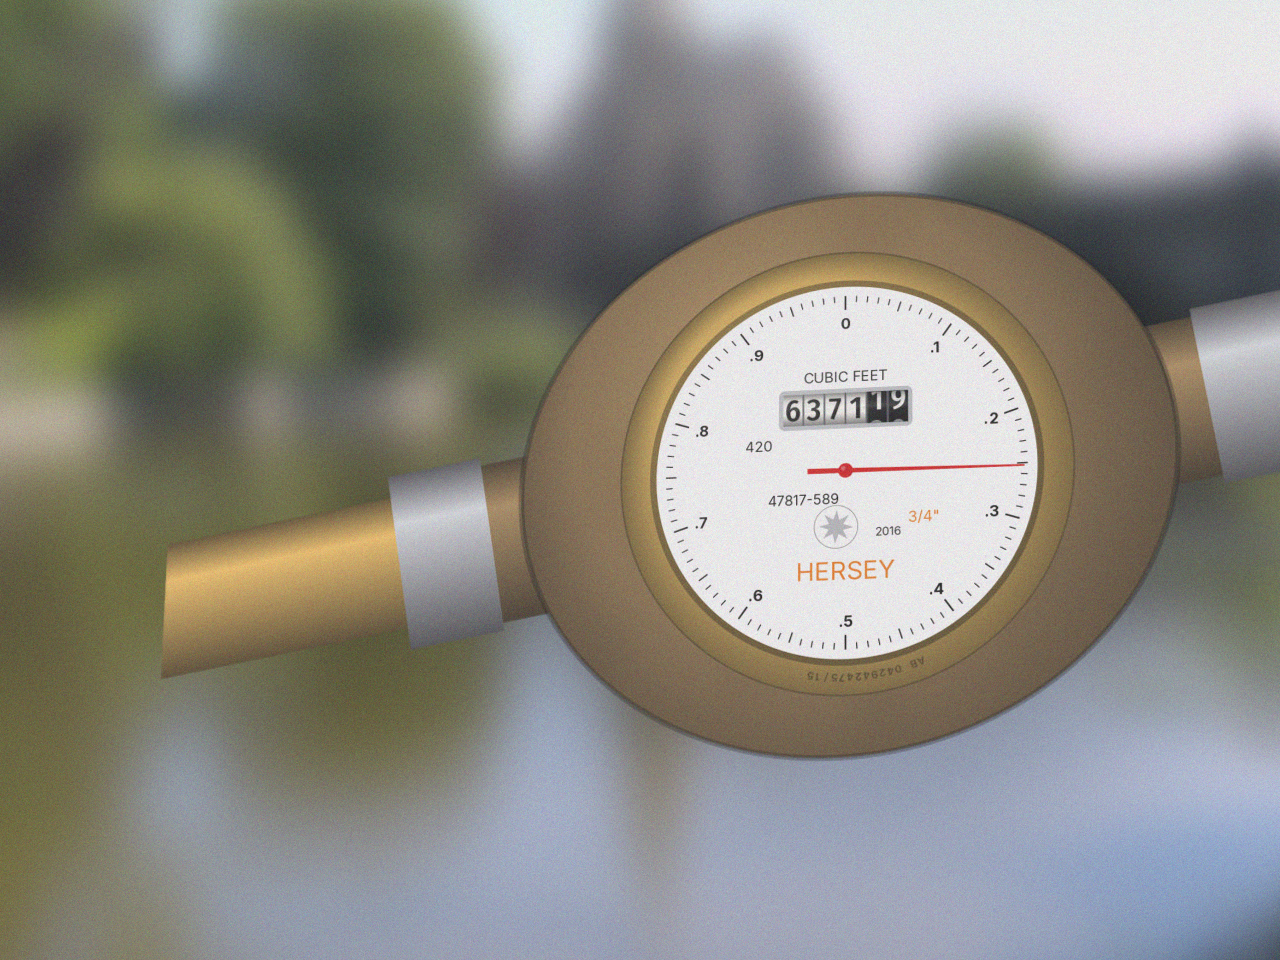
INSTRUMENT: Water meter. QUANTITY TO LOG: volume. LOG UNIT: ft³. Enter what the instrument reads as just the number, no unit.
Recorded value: 637119.25
